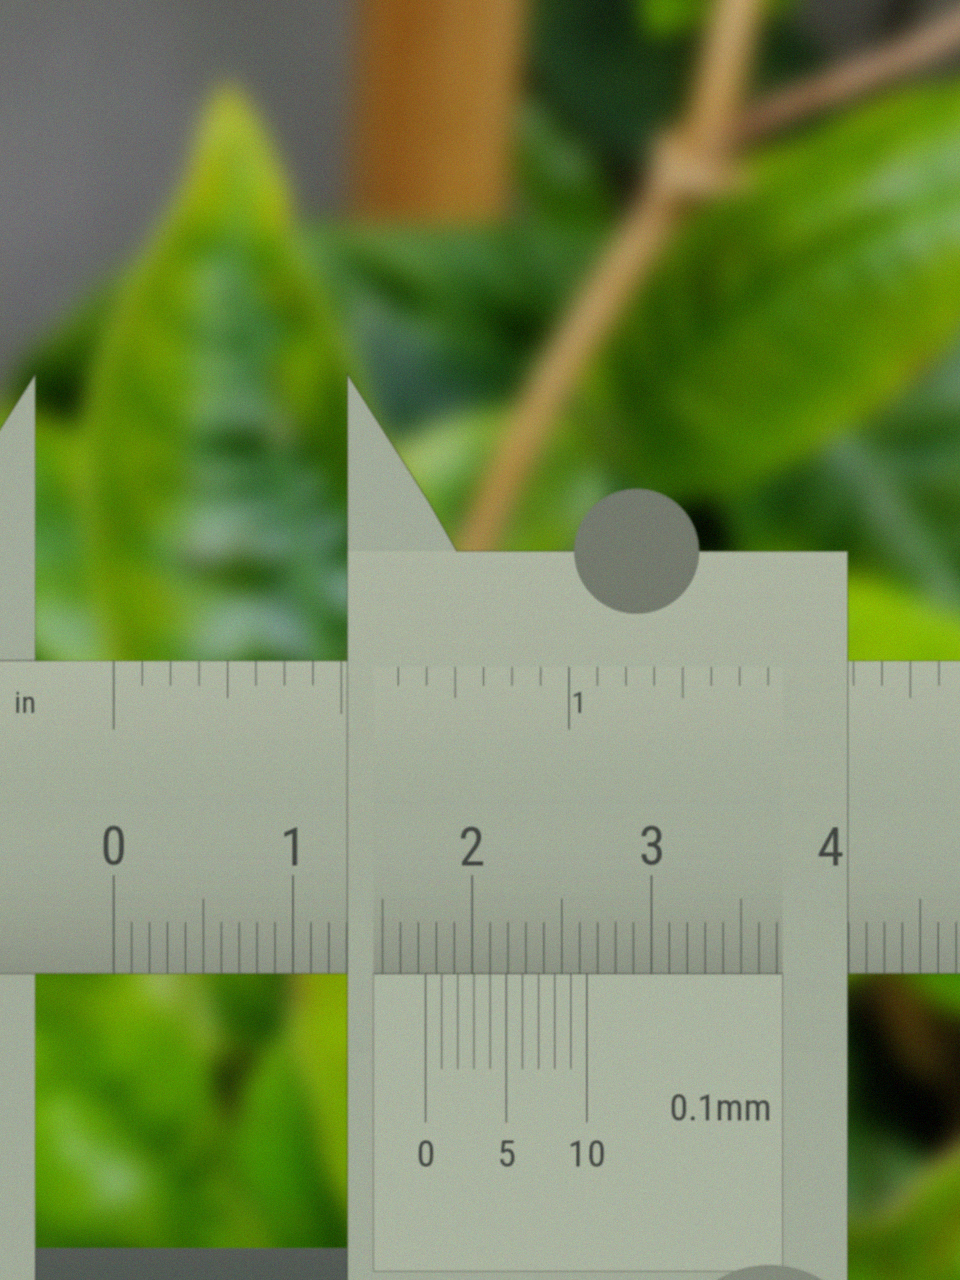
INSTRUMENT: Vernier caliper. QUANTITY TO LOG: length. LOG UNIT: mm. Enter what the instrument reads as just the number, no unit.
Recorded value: 17.4
